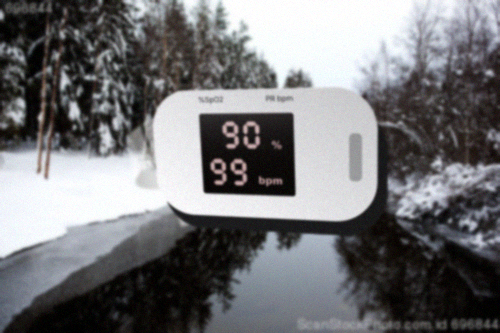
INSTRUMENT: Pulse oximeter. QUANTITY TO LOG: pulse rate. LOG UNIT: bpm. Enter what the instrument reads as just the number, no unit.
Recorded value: 99
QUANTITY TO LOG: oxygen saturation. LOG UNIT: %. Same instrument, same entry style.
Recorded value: 90
